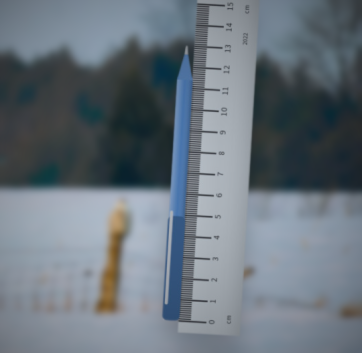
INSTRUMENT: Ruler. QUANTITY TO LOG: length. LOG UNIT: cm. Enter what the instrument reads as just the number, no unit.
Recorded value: 13
